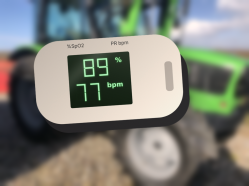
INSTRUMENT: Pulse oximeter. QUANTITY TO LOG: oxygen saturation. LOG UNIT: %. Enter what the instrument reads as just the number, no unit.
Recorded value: 89
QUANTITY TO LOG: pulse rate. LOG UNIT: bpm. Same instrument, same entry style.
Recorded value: 77
